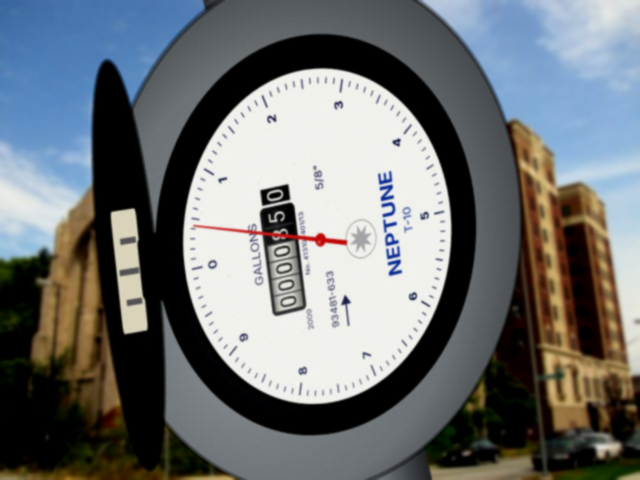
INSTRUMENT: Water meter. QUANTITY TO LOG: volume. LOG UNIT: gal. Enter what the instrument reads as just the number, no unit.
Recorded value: 850.4
